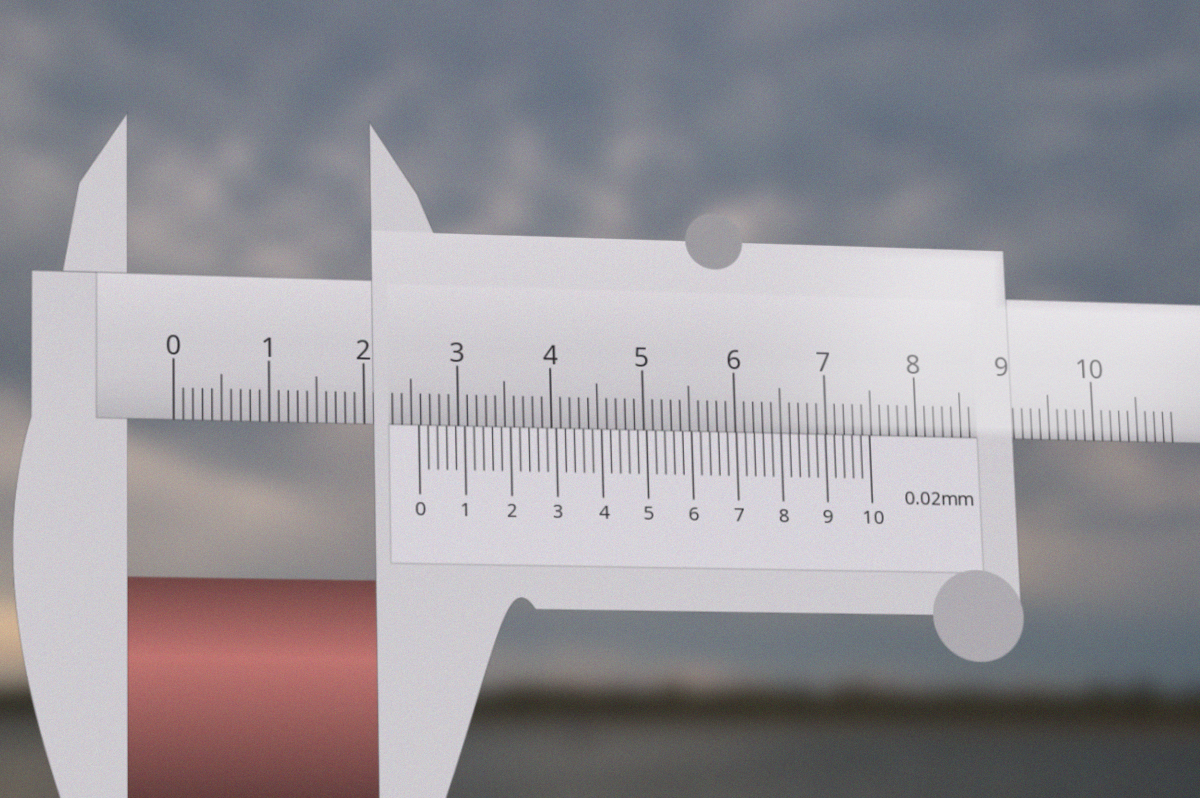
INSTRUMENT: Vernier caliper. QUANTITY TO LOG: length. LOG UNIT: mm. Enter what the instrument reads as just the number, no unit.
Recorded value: 25.8
